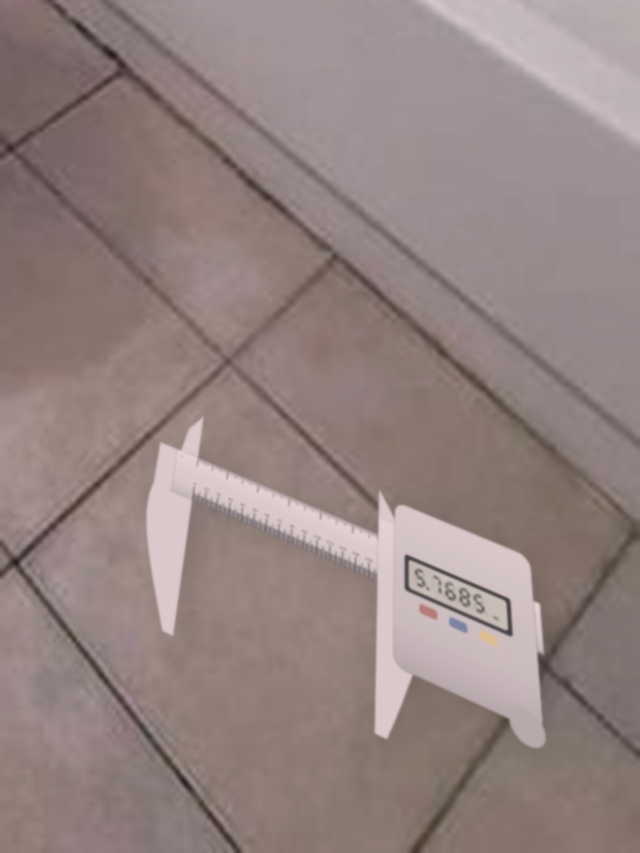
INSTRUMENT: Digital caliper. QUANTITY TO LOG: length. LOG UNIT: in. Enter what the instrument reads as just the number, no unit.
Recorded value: 5.7685
